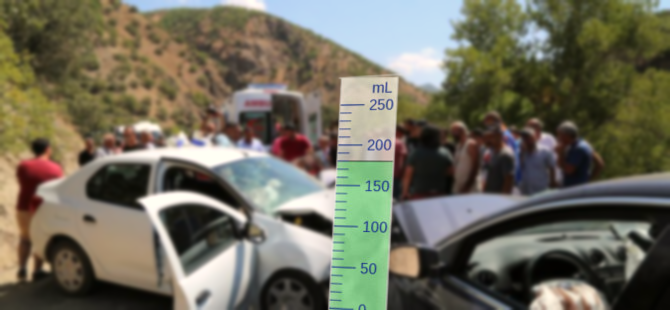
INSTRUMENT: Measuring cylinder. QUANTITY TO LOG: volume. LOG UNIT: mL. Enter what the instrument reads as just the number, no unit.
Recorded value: 180
